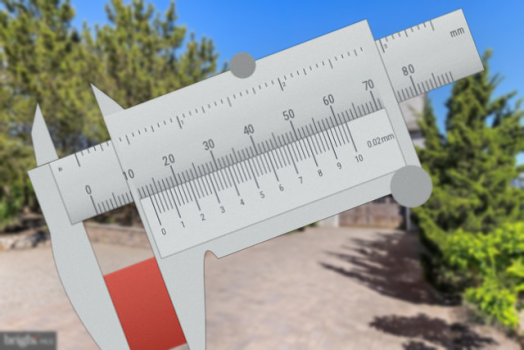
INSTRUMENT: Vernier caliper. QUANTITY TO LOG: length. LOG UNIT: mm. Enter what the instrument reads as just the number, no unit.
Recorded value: 13.0
